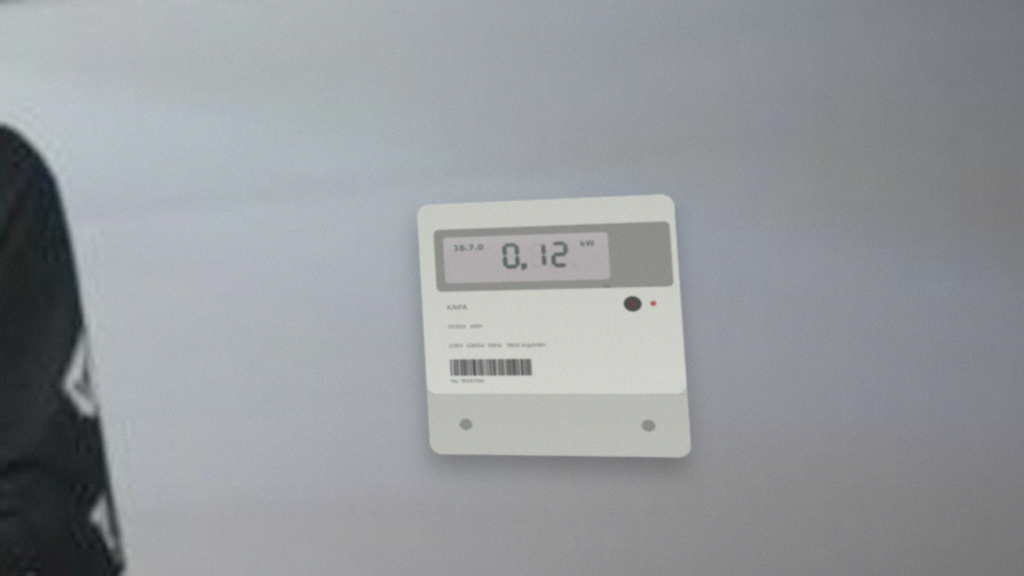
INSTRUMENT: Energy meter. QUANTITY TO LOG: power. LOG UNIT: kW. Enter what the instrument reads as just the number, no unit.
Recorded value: 0.12
